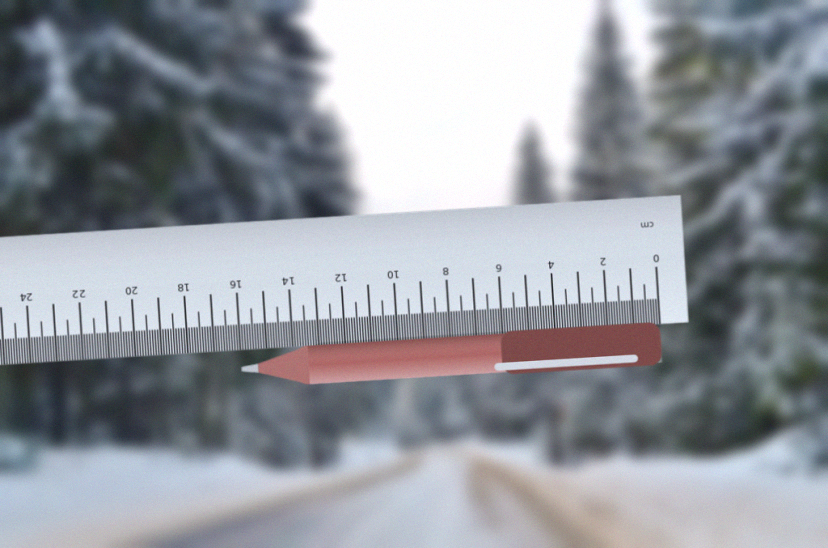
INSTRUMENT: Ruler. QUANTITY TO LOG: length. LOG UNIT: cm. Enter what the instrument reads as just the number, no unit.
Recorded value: 16
